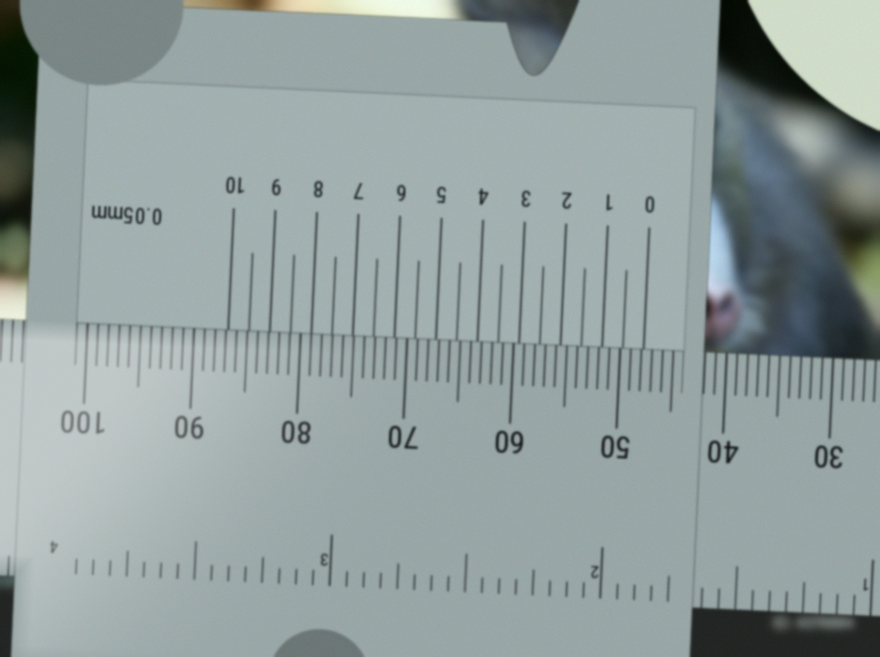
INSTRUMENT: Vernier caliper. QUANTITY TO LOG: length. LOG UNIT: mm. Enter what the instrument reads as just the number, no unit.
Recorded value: 47.8
